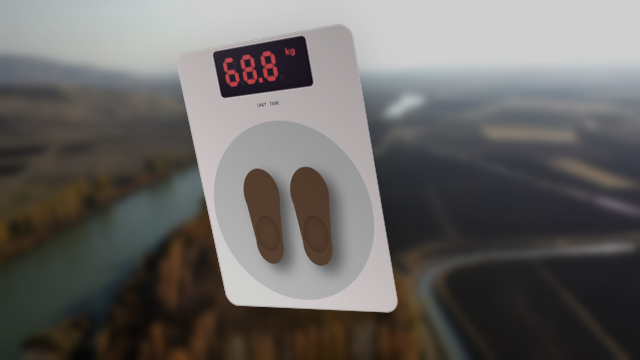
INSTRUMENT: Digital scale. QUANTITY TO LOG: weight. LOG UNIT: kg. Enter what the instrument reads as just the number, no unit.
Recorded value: 68.8
